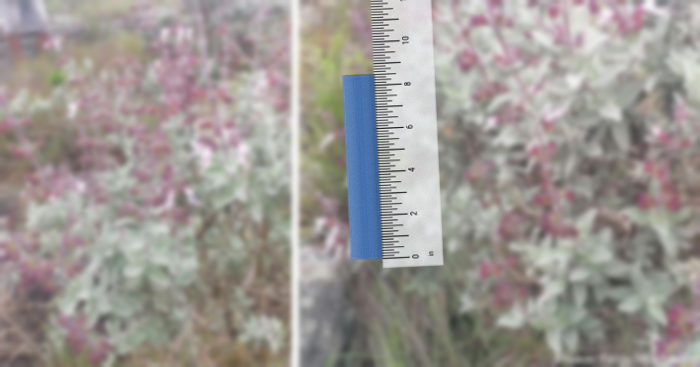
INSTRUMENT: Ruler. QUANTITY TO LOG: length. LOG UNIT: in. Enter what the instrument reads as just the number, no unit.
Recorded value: 8.5
